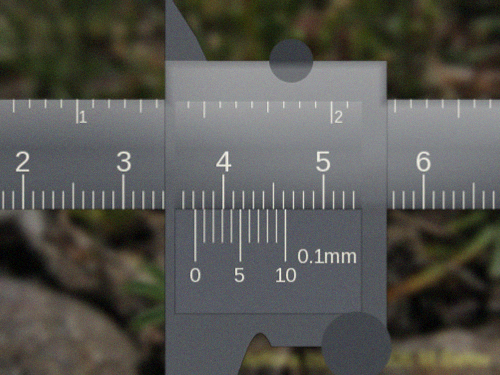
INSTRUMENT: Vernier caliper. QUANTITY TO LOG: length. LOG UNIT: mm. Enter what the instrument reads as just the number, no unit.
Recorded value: 37.2
